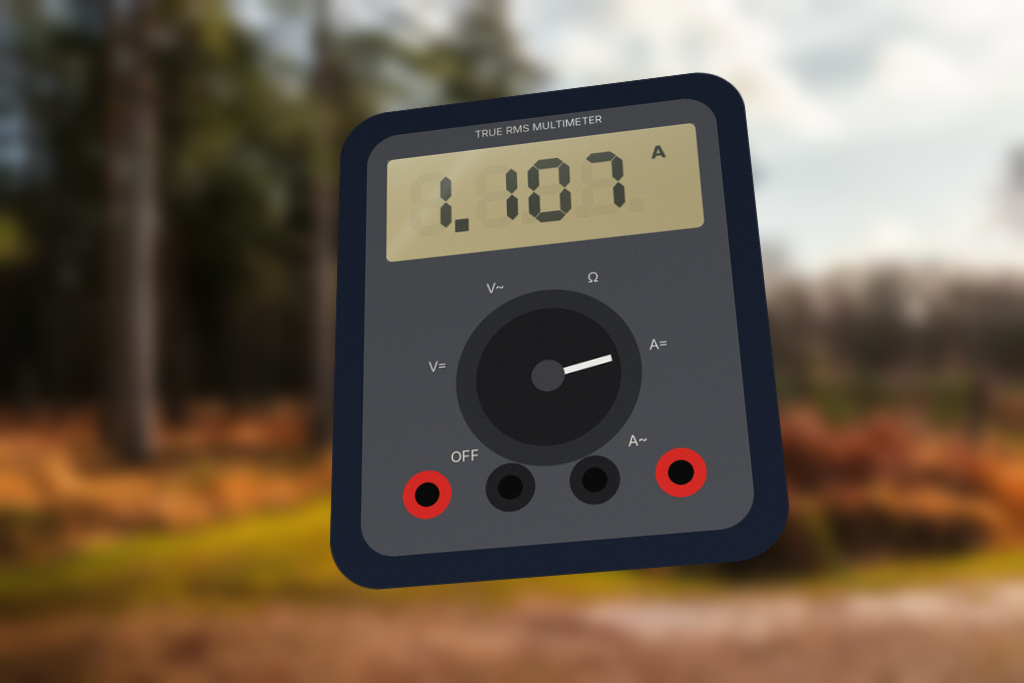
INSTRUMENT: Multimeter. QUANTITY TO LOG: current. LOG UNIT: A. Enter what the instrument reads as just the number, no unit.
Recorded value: 1.107
